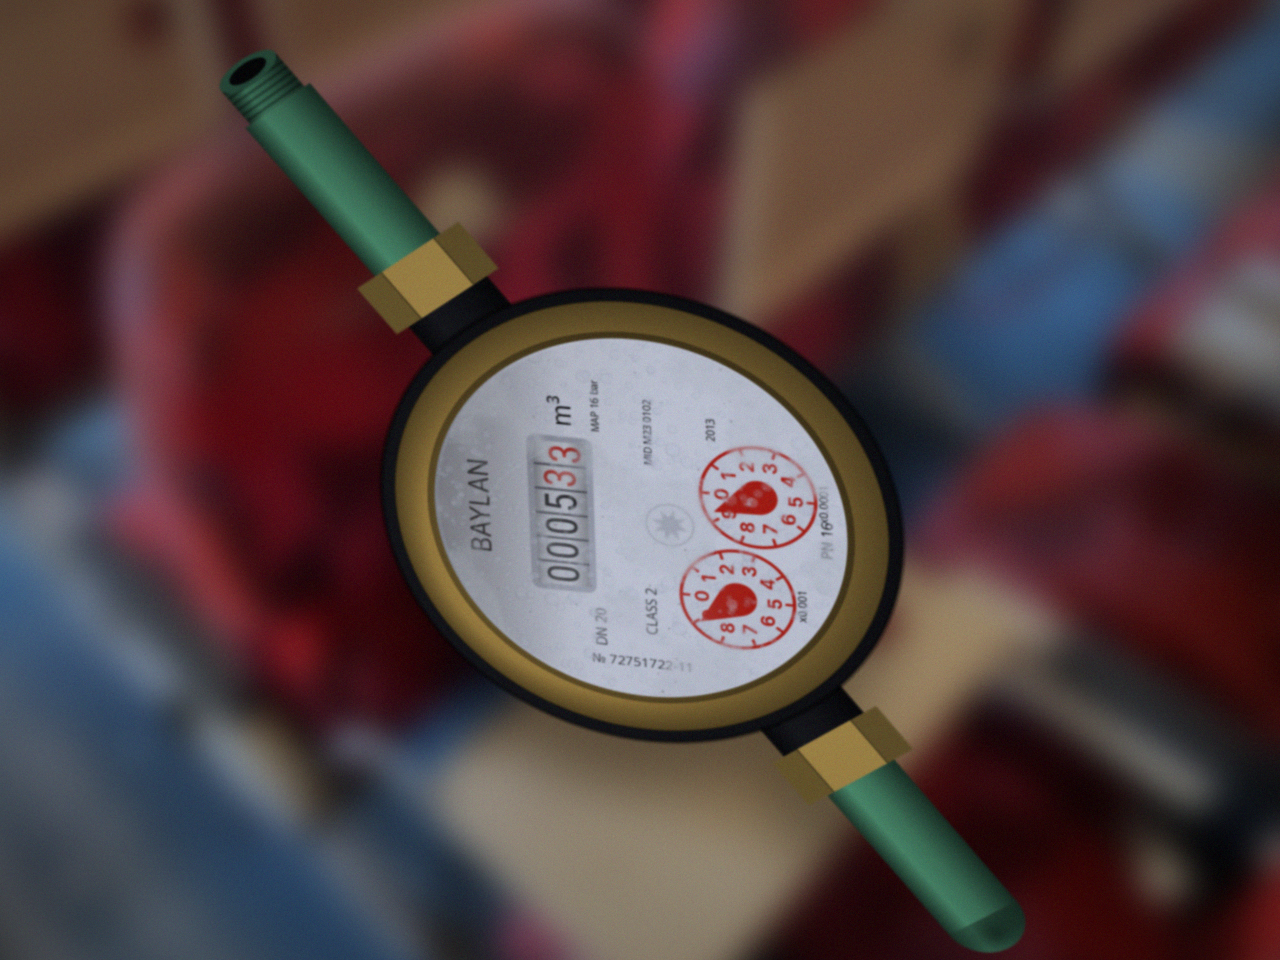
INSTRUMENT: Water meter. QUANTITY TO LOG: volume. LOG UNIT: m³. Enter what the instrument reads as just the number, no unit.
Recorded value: 5.3289
